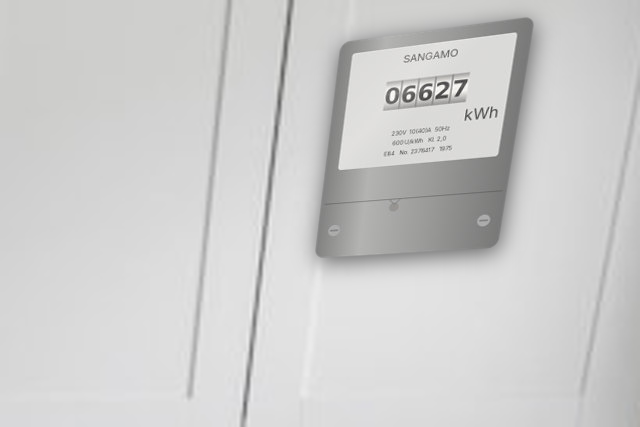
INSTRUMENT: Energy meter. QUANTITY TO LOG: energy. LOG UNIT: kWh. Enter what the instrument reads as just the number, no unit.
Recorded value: 6627
